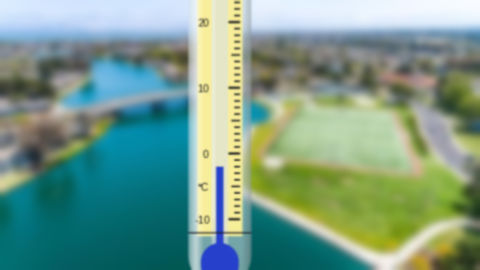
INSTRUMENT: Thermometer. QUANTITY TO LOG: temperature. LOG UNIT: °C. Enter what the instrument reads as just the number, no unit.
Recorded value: -2
